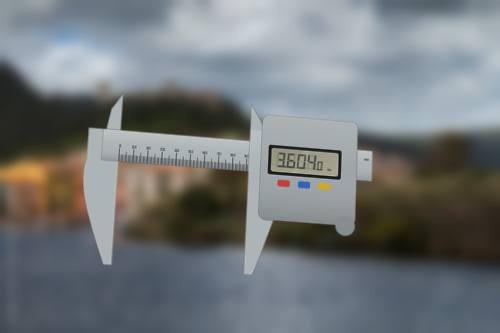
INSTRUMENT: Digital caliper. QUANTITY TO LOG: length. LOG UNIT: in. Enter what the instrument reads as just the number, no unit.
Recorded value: 3.6040
